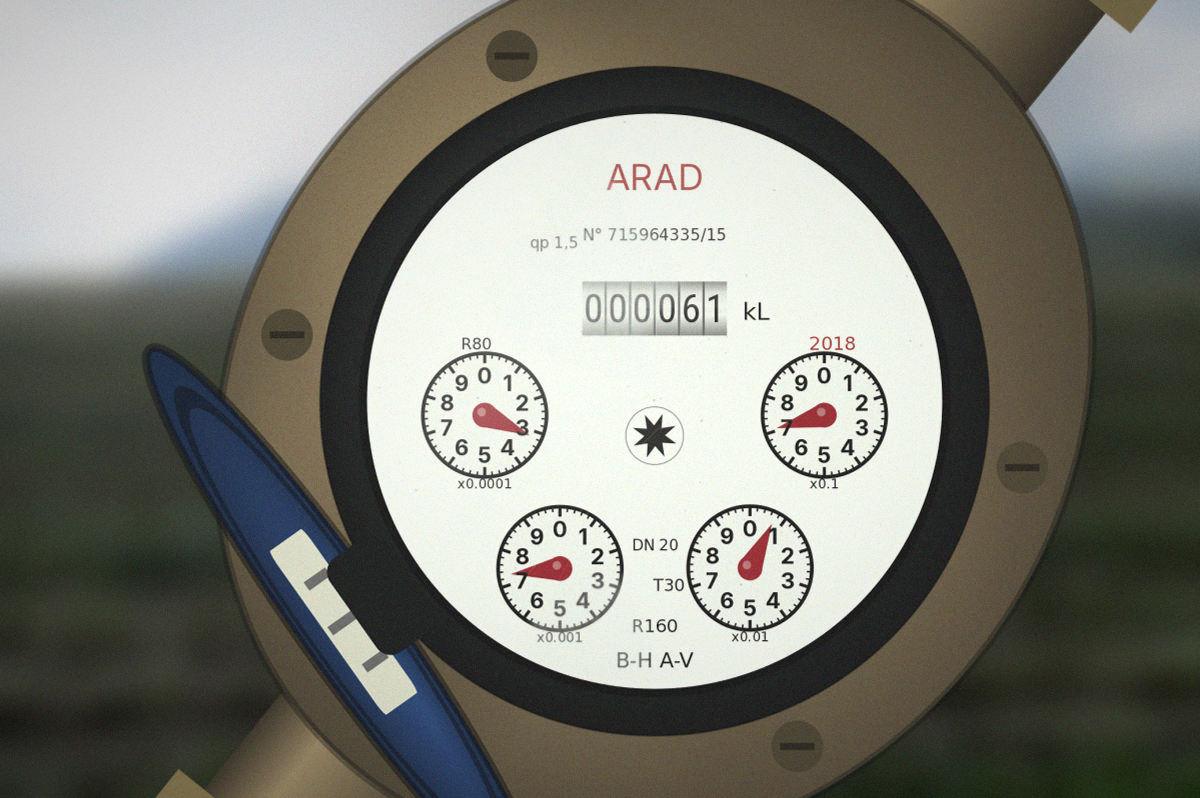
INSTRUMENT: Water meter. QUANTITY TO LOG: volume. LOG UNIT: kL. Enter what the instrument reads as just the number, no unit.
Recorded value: 61.7073
